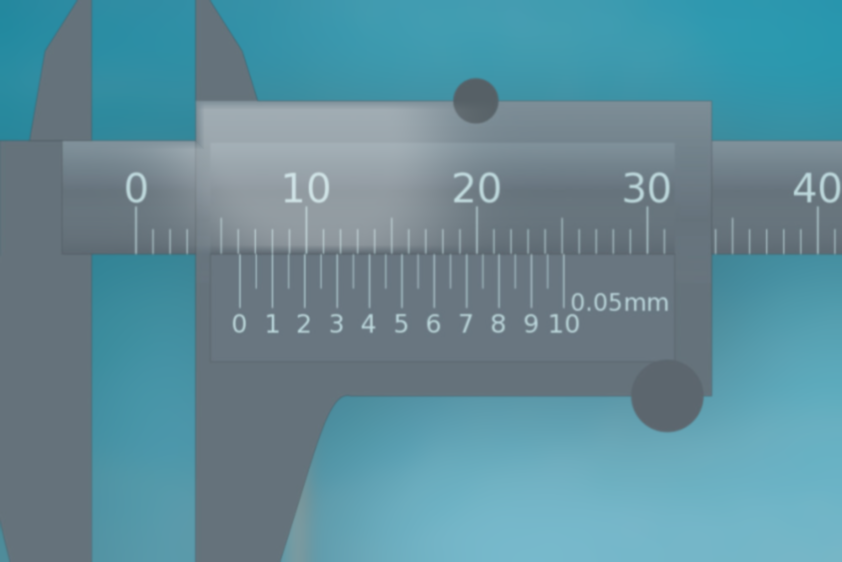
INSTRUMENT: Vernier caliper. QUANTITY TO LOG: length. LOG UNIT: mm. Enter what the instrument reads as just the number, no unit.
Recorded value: 6.1
